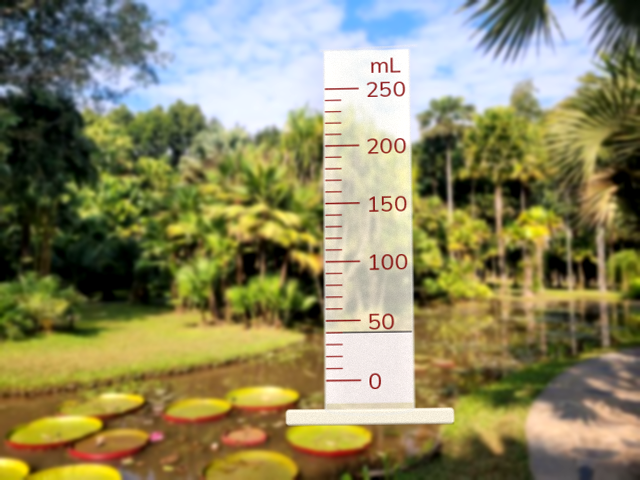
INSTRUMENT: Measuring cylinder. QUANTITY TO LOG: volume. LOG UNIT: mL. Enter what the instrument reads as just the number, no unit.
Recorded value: 40
